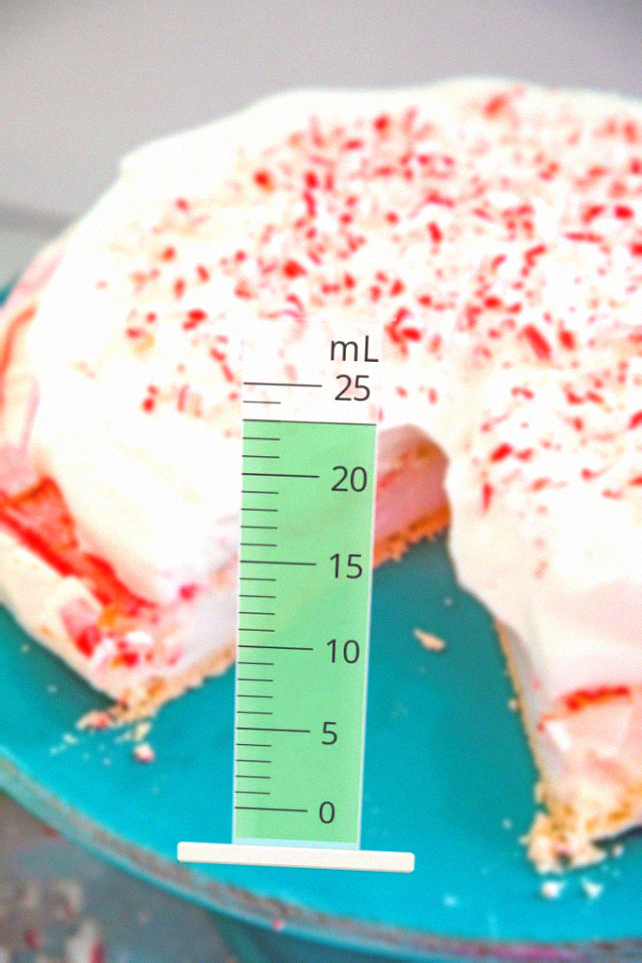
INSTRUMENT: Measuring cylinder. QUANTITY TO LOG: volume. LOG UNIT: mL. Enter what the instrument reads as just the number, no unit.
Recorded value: 23
